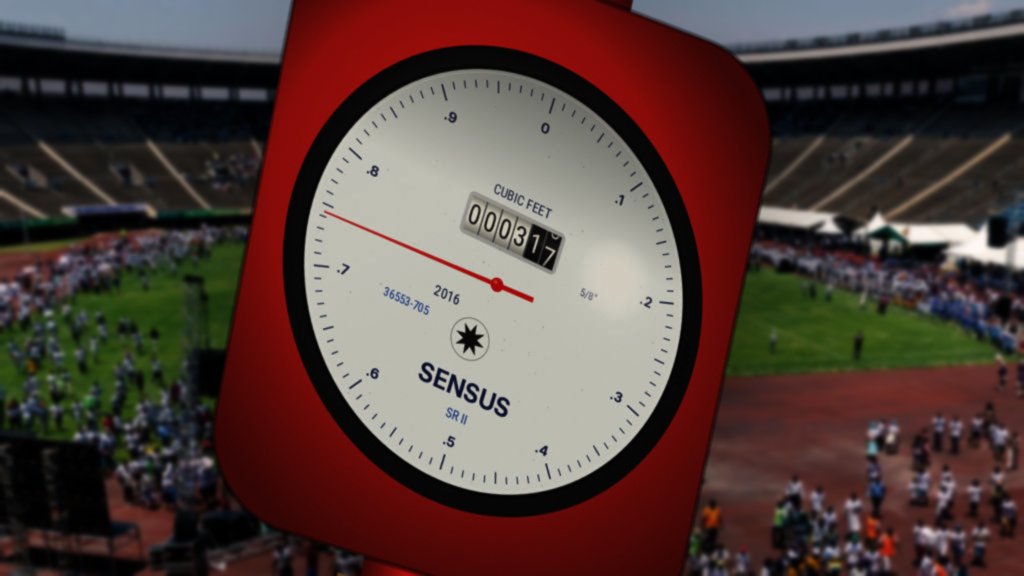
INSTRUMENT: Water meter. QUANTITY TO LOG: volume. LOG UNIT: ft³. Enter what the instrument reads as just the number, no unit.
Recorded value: 316.74
